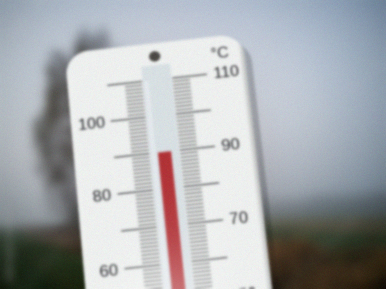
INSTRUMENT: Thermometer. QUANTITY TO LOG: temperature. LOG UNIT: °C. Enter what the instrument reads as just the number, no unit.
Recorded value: 90
